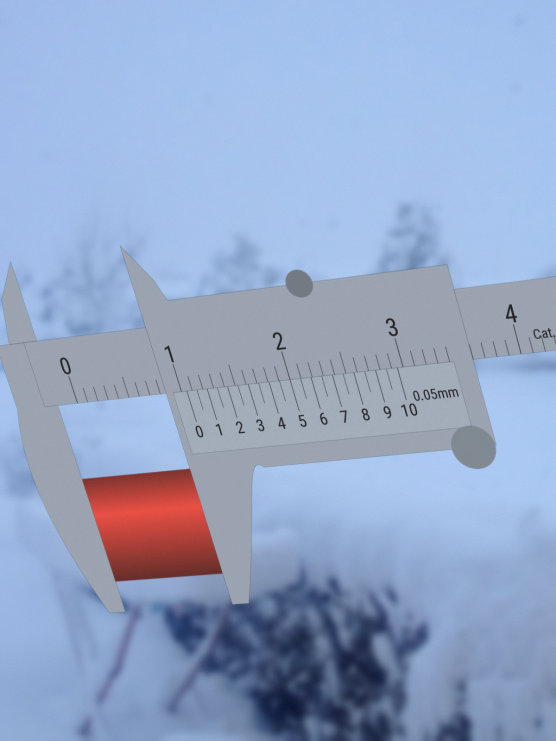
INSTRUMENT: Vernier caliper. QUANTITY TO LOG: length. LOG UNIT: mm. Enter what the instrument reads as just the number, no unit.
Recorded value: 10.5
